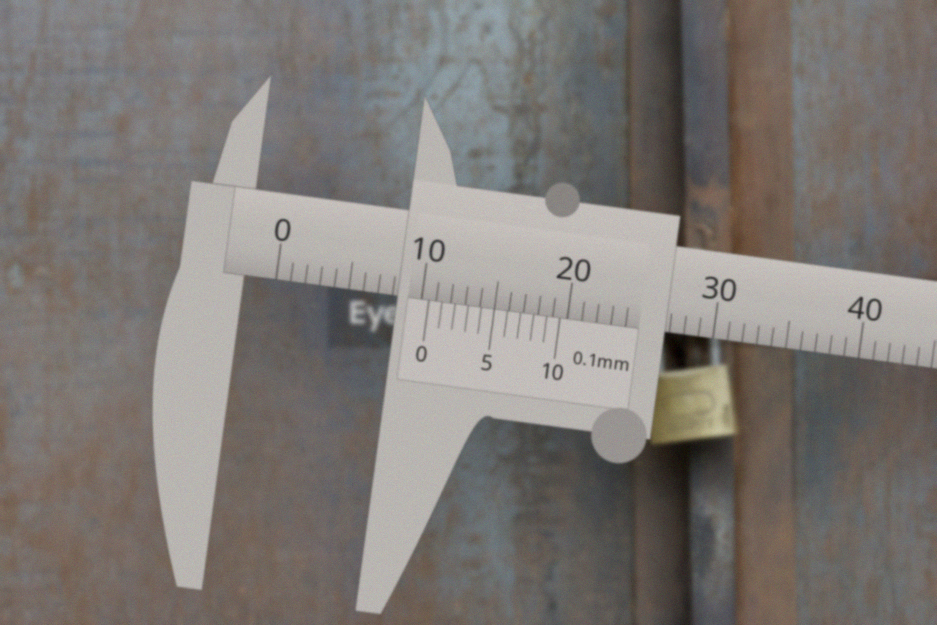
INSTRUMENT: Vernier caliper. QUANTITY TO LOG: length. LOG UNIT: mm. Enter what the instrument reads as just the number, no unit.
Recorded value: 10.5
